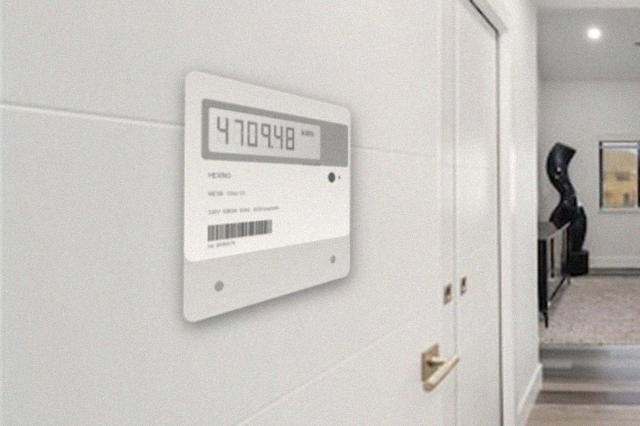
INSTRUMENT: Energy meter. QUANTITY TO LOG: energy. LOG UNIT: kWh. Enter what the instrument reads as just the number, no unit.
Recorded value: 4709.48
